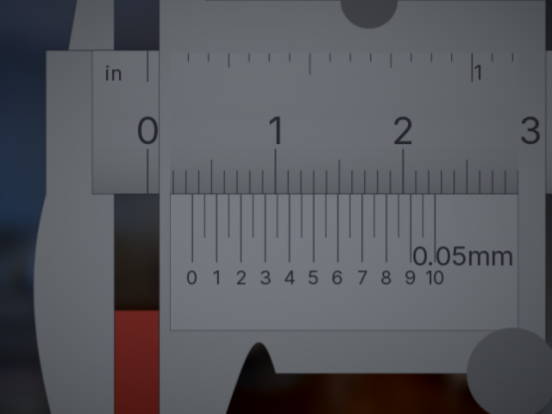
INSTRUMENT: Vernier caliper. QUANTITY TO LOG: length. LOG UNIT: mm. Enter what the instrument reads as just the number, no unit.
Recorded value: 3.5
